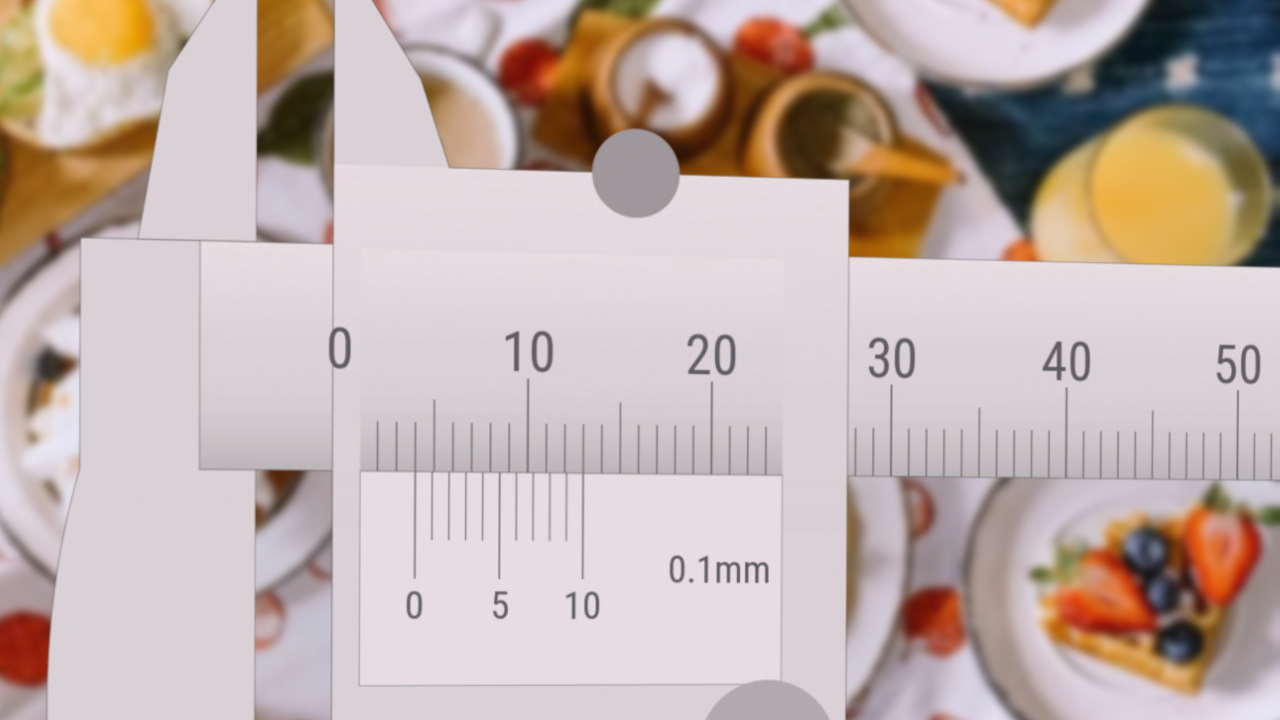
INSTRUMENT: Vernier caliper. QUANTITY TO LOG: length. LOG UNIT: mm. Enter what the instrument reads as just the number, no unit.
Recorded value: 4.0
